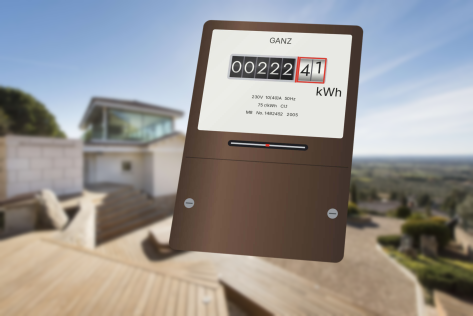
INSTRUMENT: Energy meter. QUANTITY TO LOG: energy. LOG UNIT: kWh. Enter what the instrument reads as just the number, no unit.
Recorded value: 222.41
